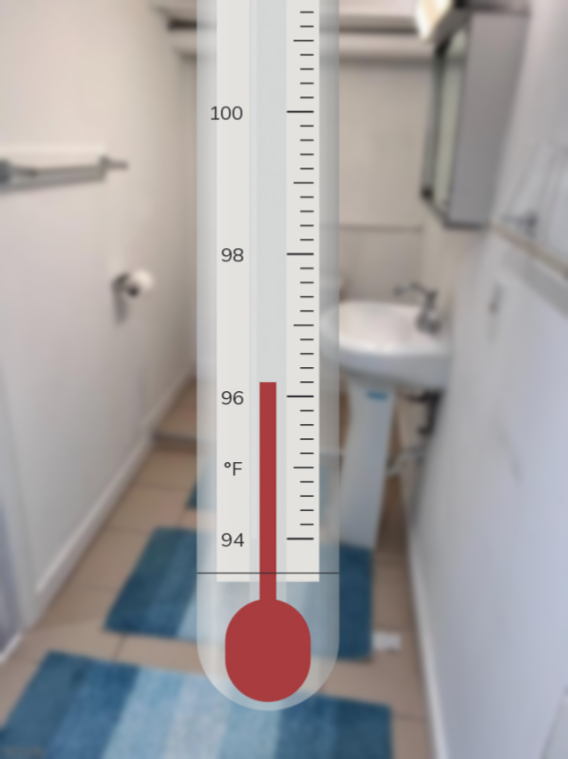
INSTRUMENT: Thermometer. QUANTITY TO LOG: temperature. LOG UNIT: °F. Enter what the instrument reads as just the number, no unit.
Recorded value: 96.2
